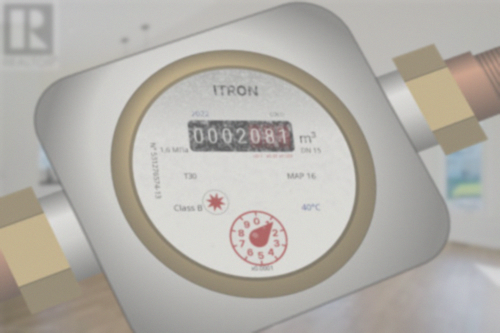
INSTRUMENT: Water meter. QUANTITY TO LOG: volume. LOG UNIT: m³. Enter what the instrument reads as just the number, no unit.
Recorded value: 2.0811
